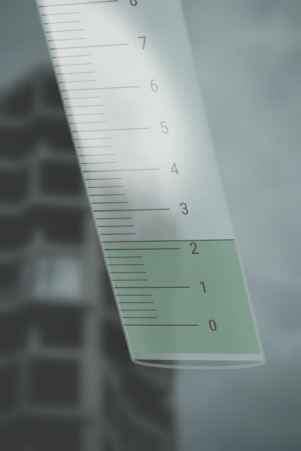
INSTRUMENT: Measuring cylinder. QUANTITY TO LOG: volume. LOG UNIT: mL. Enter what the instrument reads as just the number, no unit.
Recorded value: 2.2
